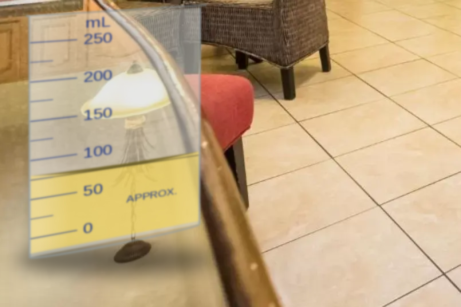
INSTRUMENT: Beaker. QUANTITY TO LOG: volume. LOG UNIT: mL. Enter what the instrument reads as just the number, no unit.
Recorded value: 75
